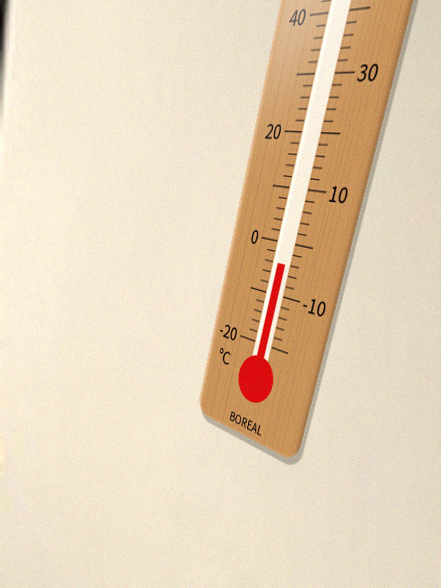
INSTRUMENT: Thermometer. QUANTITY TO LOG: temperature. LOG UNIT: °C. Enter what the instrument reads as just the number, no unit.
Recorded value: -4
